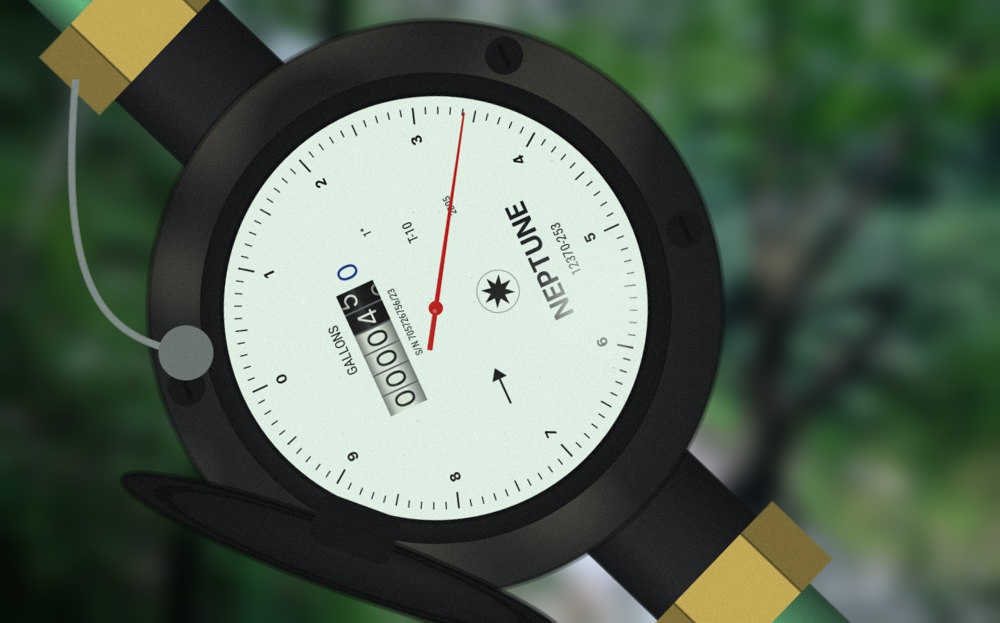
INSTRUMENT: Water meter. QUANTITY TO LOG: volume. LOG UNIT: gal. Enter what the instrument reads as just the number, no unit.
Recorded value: 453.4
